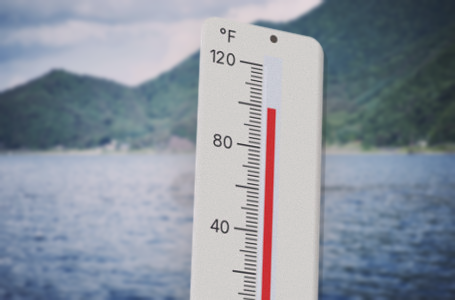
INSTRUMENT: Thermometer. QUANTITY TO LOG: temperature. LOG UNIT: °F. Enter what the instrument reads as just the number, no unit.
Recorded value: 100
